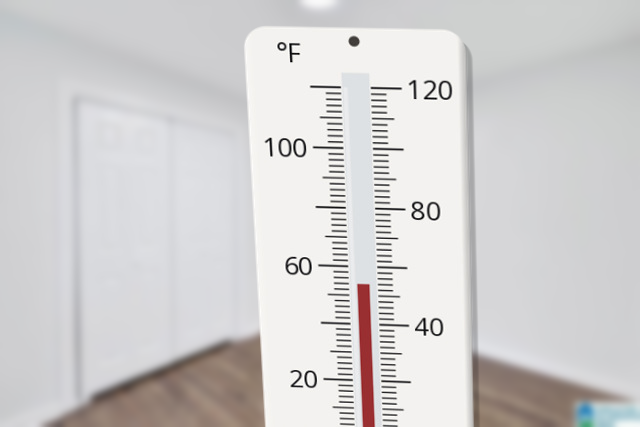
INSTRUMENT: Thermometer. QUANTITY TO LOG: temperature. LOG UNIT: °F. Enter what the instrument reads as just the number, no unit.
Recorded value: 54
